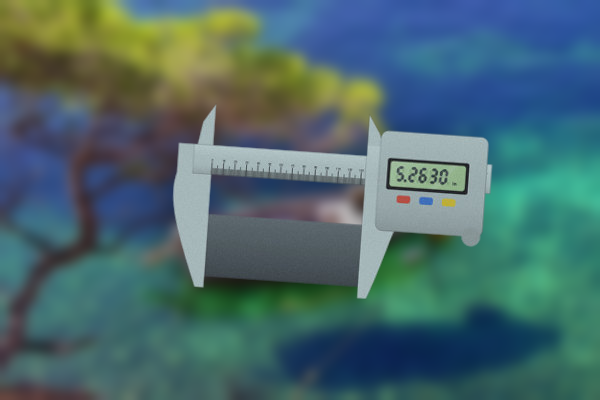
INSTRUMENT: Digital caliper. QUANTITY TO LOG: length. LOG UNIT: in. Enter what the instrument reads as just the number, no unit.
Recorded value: 5.2630
